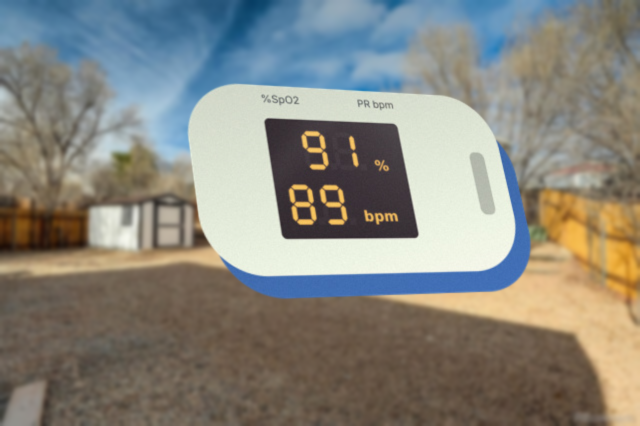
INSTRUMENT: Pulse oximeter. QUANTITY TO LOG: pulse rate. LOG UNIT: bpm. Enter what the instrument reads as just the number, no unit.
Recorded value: 89
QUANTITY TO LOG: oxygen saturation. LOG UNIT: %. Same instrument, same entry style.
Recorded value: 91
